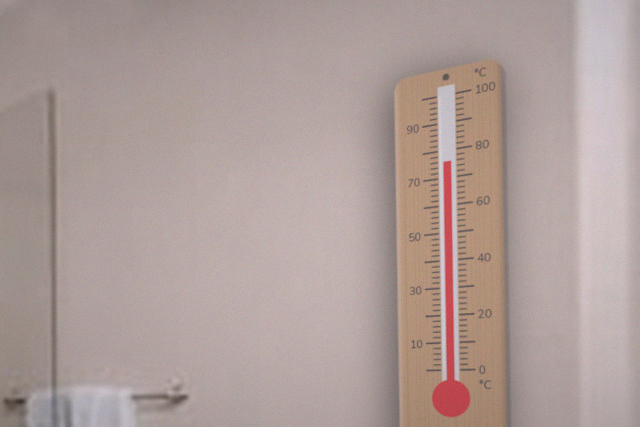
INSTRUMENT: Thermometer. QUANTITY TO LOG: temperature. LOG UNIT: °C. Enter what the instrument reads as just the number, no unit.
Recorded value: 76
